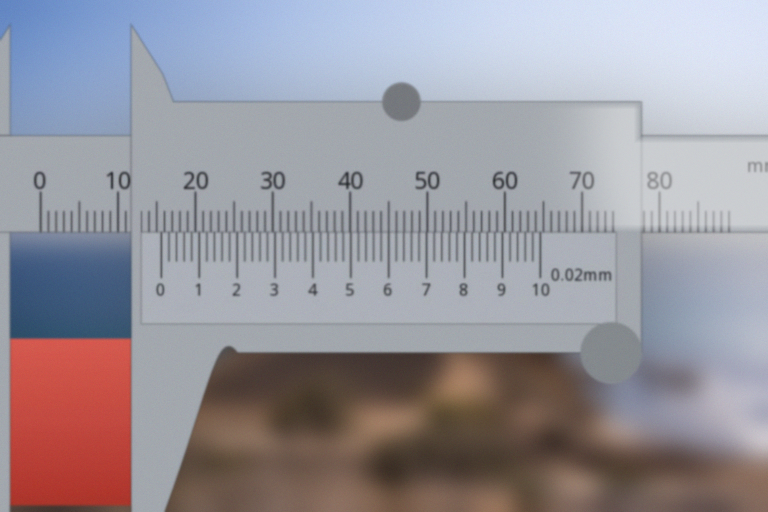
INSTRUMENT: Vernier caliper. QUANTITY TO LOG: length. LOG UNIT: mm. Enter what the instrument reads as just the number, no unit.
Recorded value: 15.6
